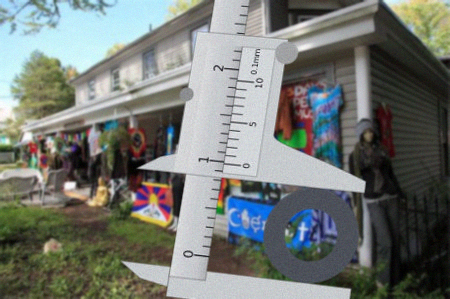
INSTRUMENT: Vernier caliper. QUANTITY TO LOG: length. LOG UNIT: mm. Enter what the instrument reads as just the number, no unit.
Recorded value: 9.8
